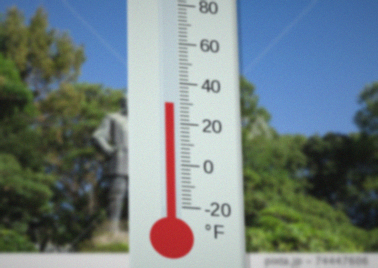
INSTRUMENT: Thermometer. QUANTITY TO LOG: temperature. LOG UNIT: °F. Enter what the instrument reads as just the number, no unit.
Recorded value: 30
